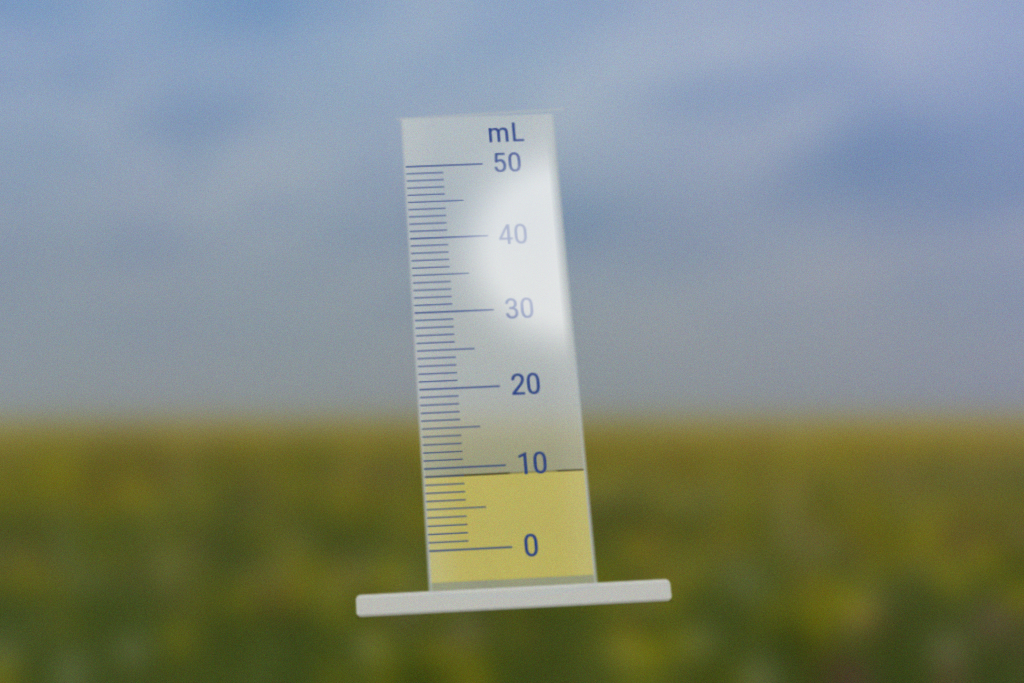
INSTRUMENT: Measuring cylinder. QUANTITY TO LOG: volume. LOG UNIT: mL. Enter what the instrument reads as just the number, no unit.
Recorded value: 9
